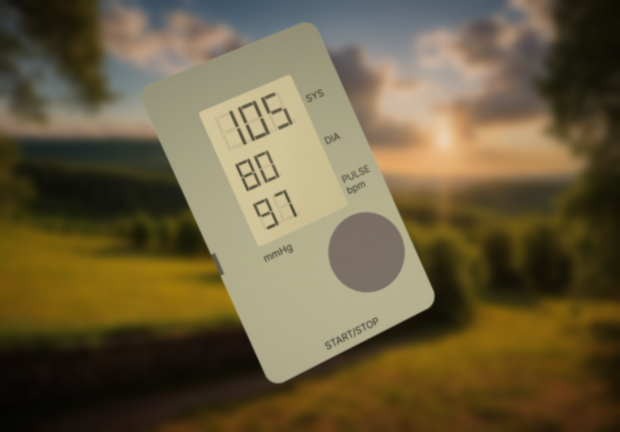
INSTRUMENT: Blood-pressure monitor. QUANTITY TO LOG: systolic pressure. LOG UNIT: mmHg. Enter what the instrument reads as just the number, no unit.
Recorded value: 105
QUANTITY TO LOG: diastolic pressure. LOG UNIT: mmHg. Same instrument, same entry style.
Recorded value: 80
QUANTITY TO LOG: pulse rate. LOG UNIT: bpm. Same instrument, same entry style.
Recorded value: 97
